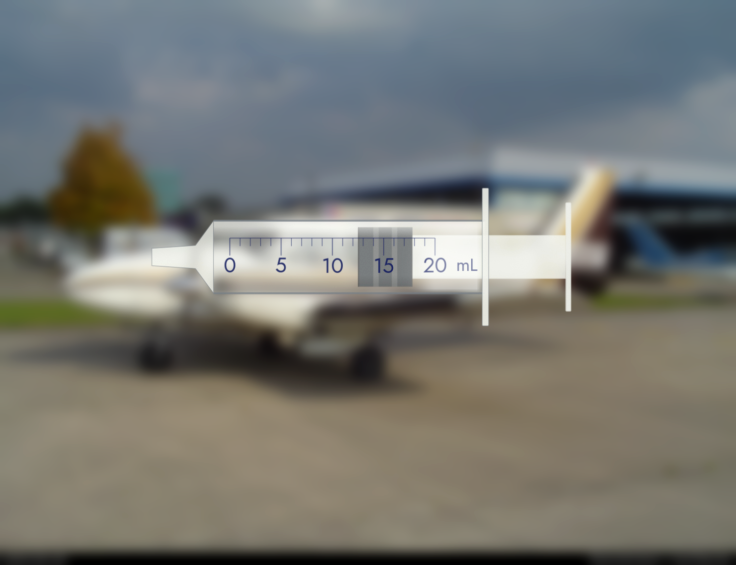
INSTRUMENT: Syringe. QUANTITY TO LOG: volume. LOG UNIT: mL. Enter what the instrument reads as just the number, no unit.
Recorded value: 12.5
